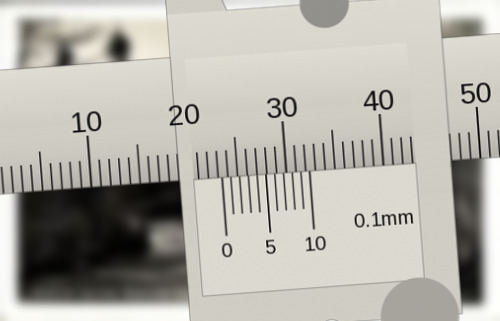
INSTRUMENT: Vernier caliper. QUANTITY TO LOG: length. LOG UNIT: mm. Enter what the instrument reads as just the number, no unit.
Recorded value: 23.4
